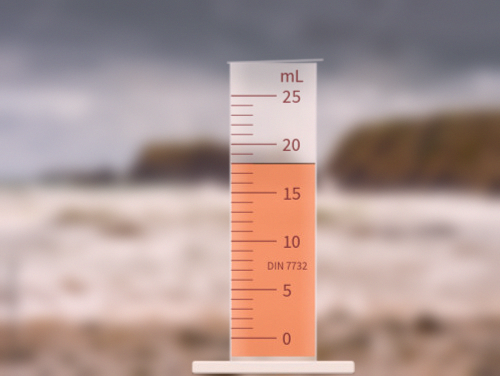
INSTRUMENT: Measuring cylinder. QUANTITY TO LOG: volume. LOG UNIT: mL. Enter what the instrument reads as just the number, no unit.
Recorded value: 18
